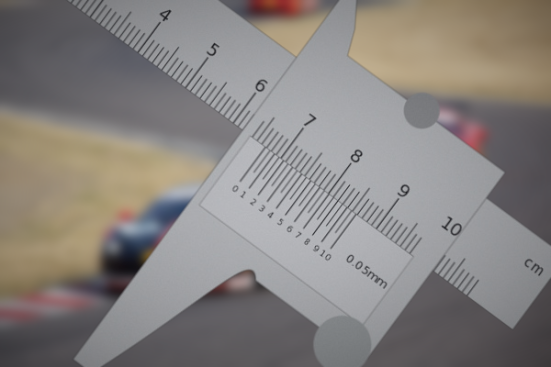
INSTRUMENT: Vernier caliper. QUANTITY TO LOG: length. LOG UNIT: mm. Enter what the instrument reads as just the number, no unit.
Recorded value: 66.8
